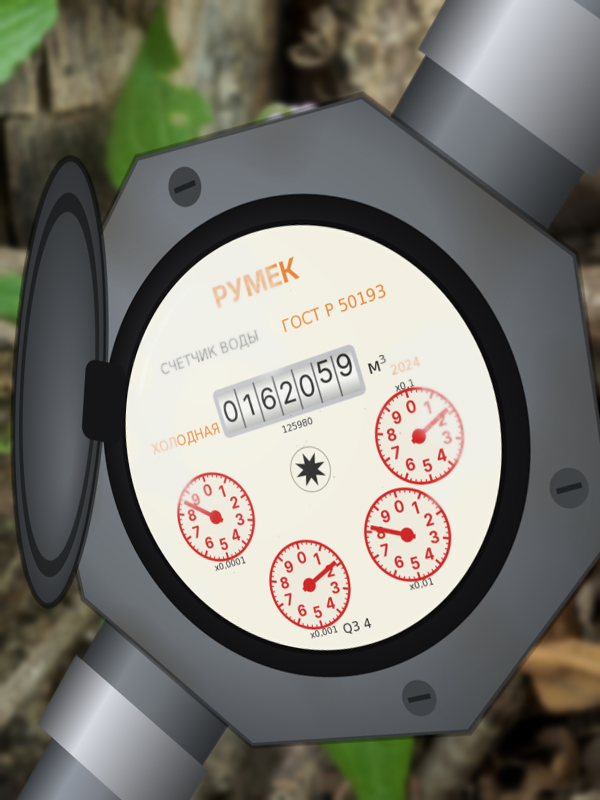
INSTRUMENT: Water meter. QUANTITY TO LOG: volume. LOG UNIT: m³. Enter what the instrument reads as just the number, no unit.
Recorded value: 162059.1818
